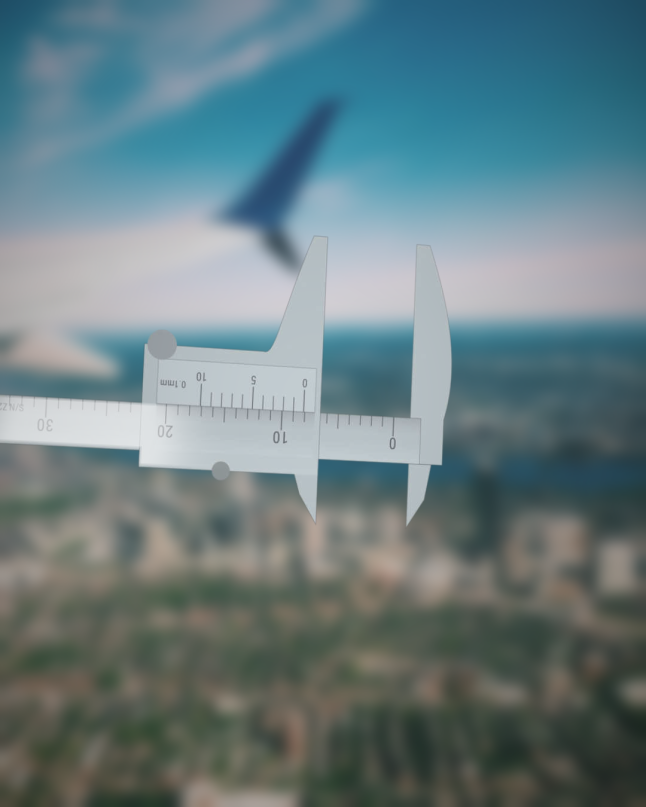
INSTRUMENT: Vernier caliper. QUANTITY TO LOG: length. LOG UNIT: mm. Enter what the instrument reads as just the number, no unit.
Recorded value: 8.1
